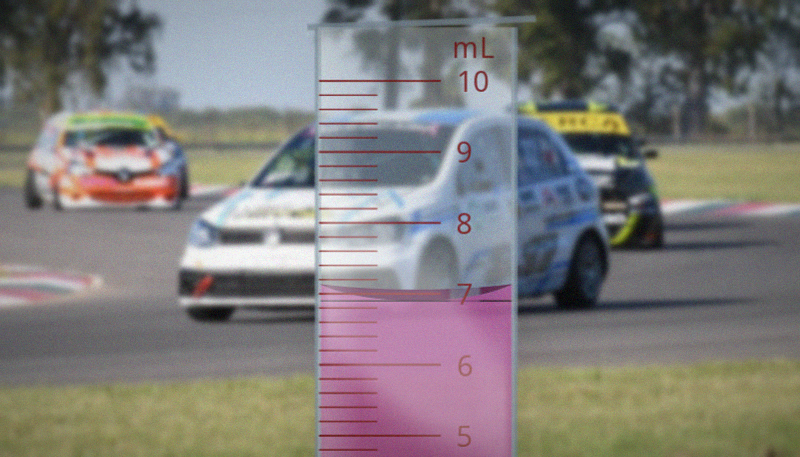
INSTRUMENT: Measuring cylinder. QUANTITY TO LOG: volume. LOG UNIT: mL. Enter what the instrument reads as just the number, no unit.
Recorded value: 6.9
